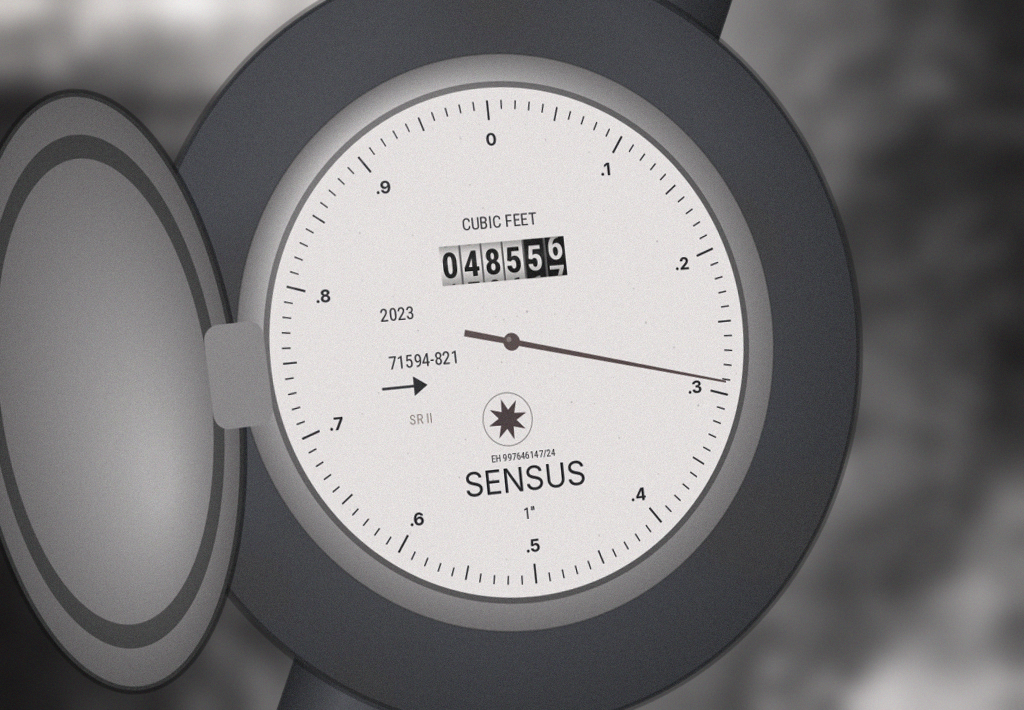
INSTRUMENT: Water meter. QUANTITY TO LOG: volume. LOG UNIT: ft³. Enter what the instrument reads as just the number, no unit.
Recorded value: 48556.29
